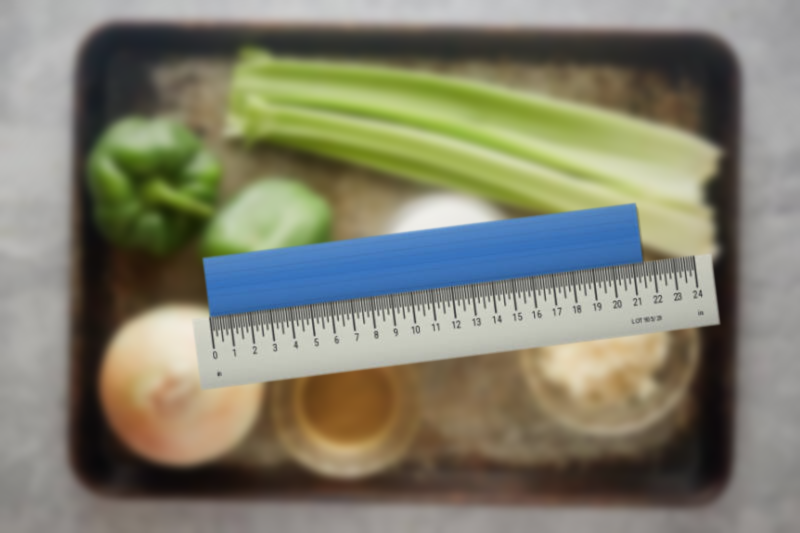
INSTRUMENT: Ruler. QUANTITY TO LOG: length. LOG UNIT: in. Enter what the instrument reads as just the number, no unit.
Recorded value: 21.5
